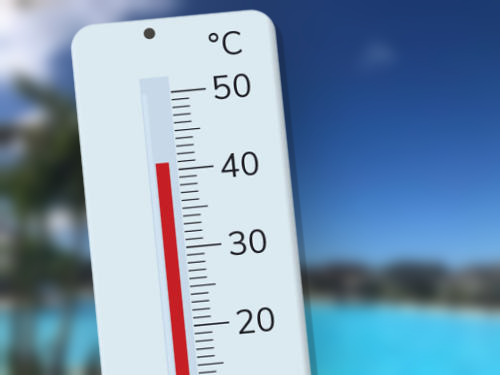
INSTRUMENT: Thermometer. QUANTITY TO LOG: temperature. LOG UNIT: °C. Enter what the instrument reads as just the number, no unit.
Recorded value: 41
